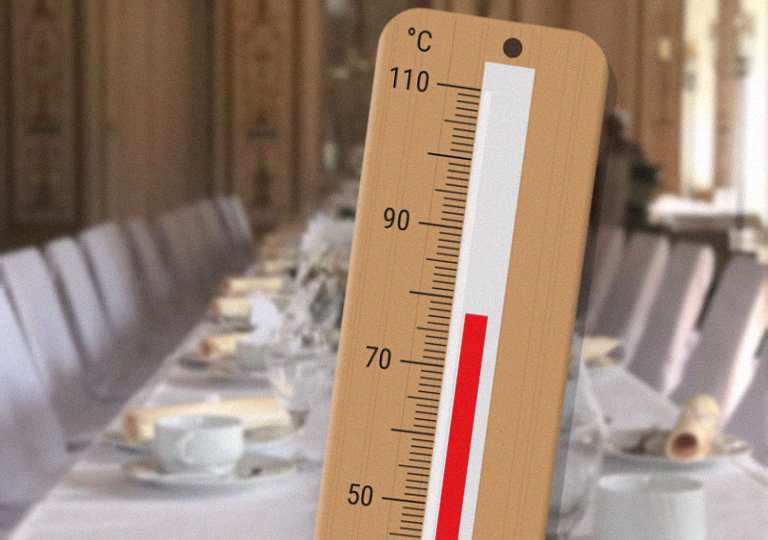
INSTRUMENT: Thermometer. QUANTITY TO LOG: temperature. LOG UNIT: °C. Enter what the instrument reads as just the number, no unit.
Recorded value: 78
